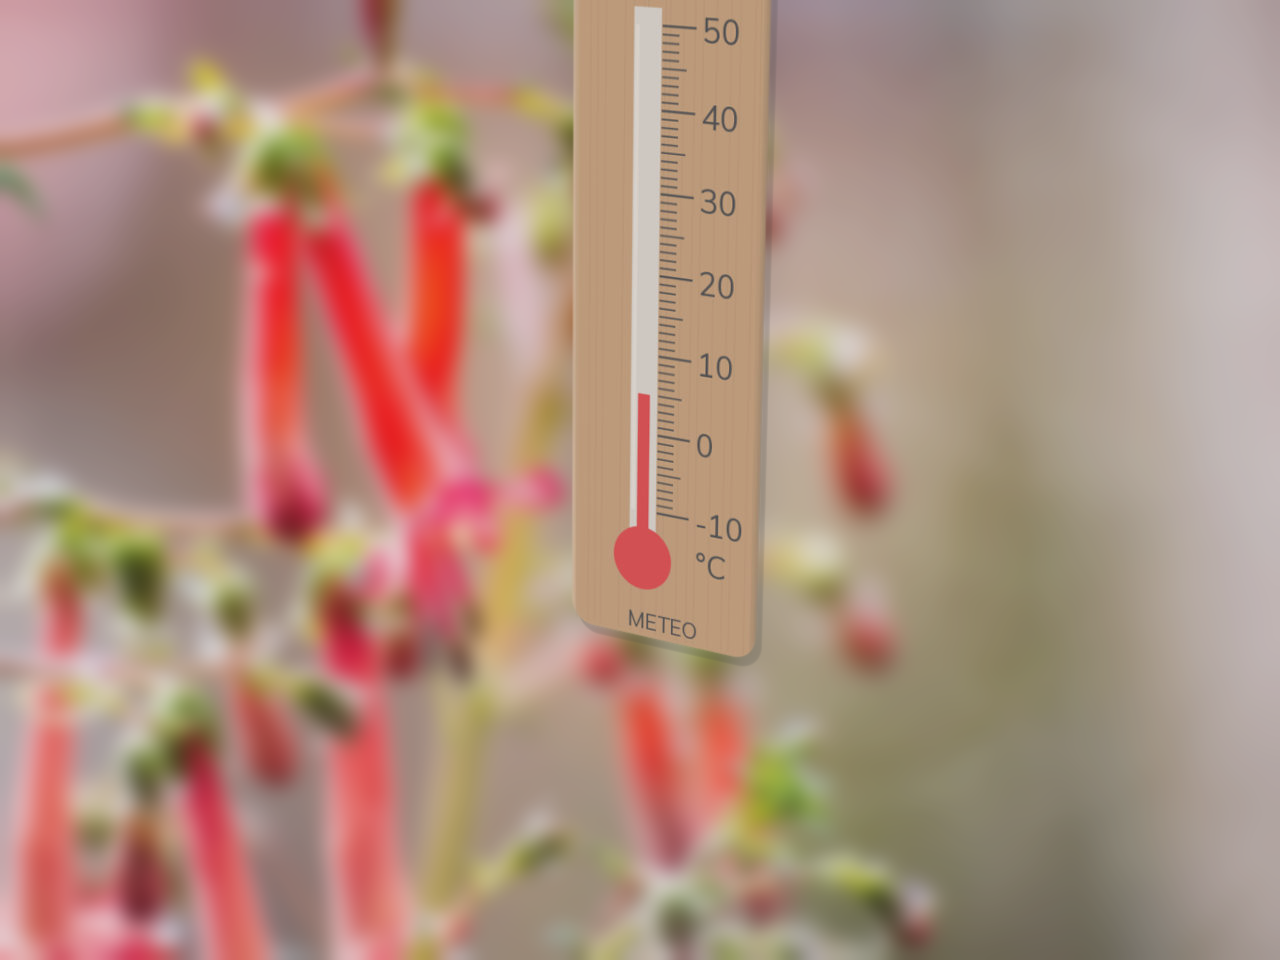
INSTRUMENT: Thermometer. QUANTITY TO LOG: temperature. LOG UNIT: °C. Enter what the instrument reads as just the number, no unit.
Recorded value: 5
